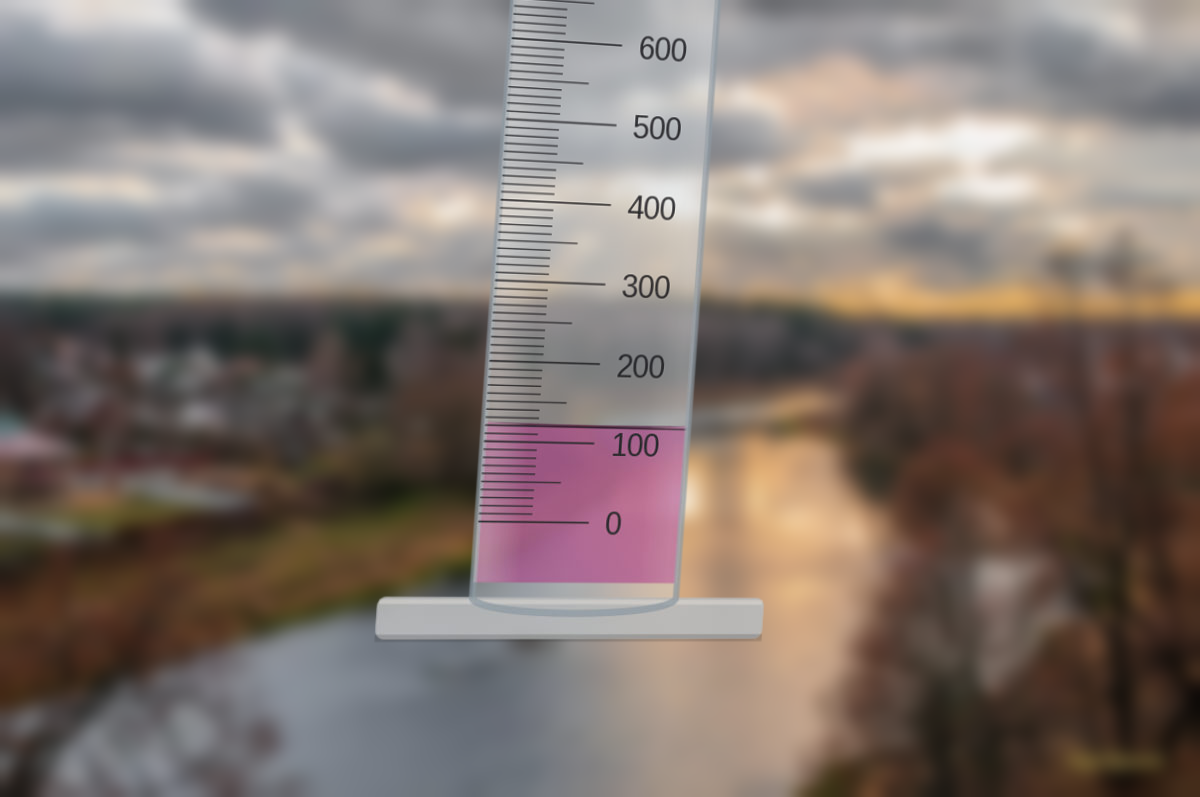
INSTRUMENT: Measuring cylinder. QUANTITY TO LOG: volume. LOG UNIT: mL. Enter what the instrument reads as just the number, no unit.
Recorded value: 120
